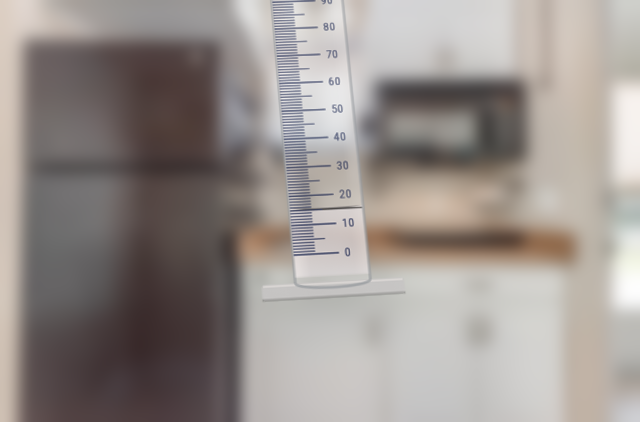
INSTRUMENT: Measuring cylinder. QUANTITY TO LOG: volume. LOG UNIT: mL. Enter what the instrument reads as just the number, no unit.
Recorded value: 15
